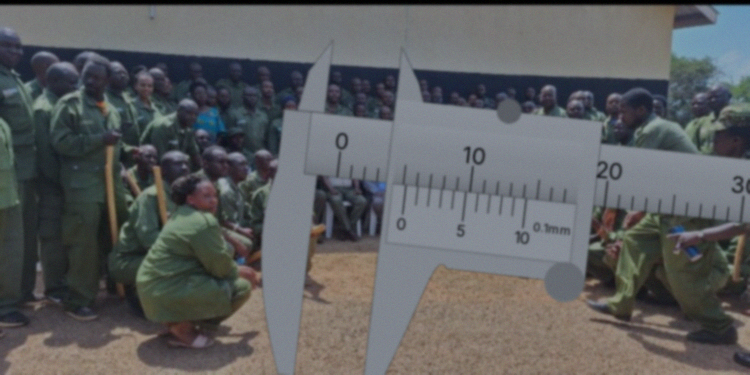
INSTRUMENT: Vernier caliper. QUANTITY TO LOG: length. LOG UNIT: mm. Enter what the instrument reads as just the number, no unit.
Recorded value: 5.2
